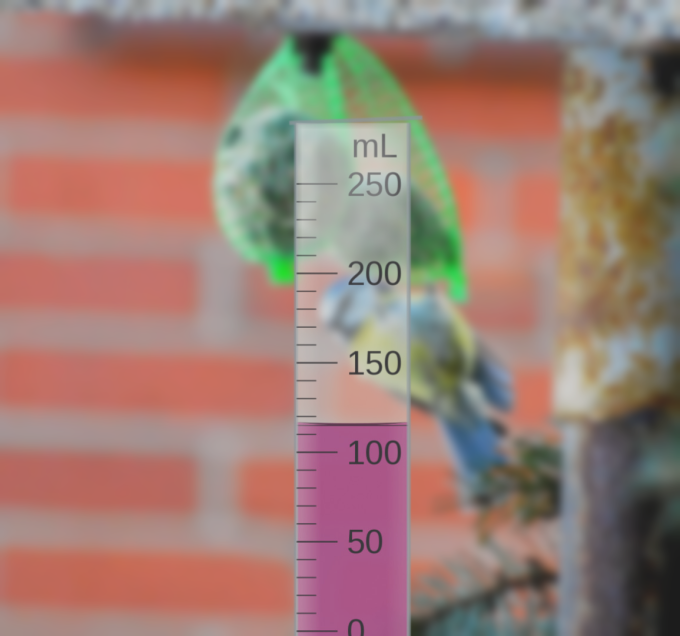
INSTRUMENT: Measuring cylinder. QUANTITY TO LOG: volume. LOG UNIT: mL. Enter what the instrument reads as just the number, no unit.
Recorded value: 115
